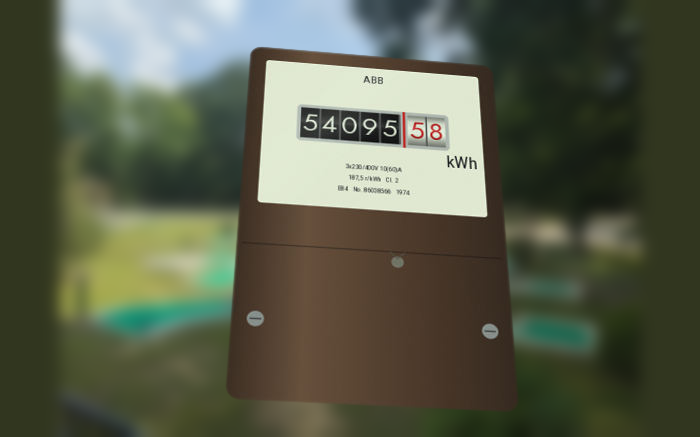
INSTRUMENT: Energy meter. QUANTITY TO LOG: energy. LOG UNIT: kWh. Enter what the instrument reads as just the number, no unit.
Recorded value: 54095.58
